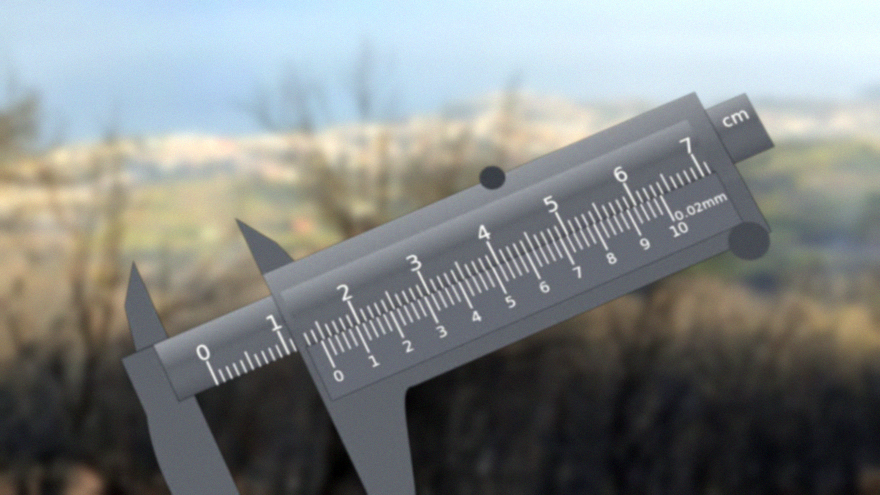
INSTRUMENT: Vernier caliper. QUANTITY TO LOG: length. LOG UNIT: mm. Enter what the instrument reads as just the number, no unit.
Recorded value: 14.6
